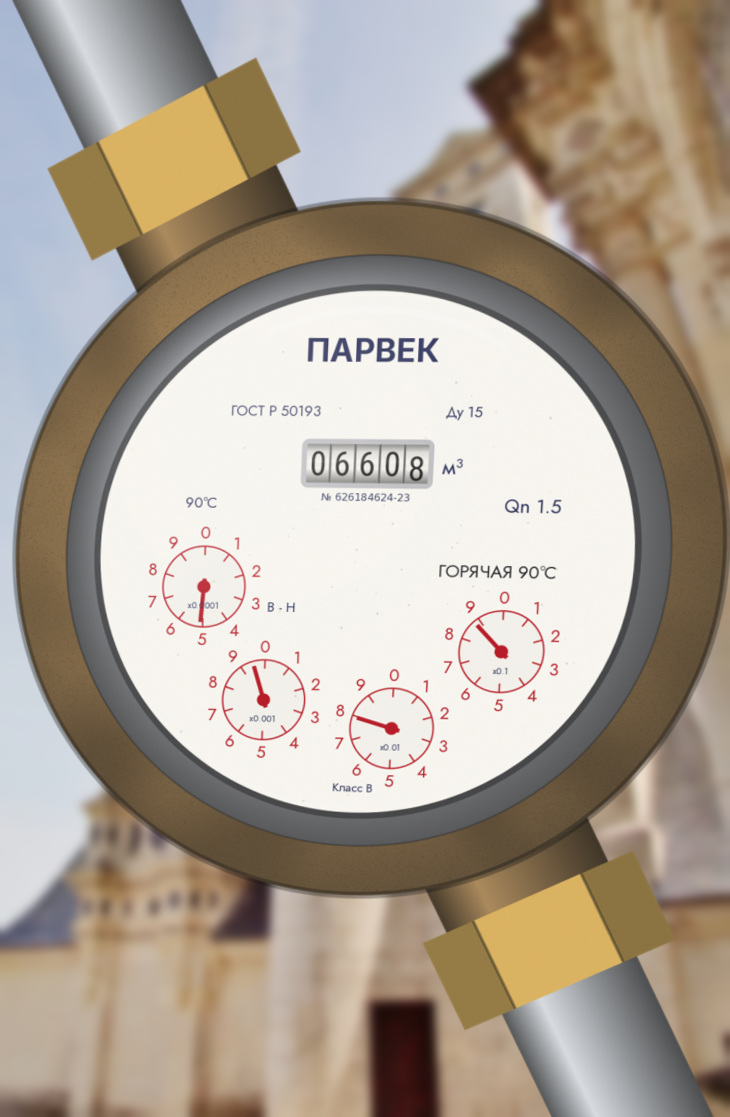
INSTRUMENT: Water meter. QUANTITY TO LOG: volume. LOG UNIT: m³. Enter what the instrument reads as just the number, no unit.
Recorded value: 6607.8795
